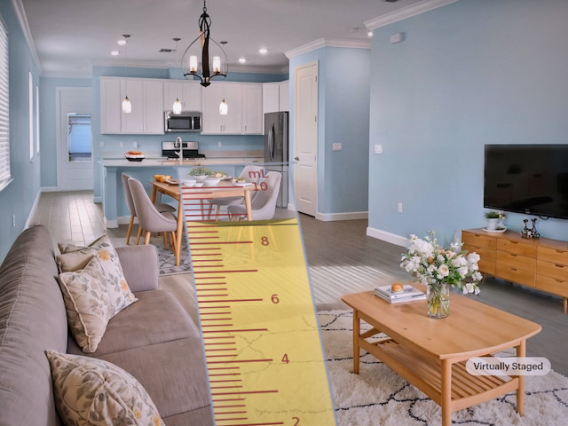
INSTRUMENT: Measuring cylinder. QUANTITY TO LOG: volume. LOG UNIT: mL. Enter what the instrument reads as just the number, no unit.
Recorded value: 8.6
